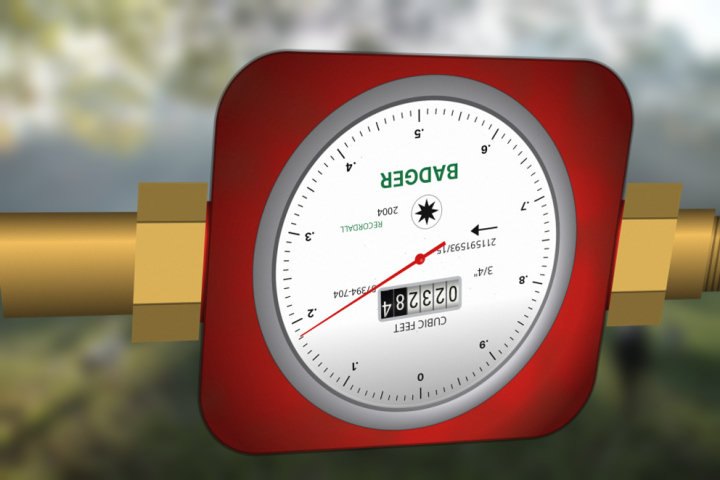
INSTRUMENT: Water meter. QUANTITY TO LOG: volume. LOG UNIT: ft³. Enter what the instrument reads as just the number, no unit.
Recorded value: 23284.18
